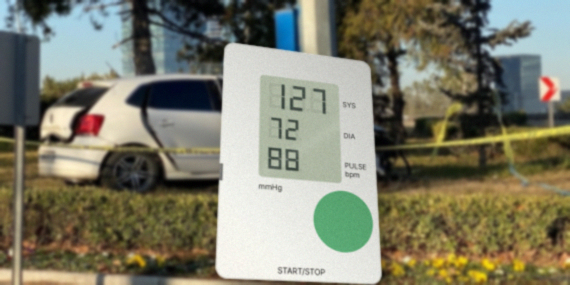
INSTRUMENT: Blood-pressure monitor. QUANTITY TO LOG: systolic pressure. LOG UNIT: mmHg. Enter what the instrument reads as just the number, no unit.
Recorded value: 127
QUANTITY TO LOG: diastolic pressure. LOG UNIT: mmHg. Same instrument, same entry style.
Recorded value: 72
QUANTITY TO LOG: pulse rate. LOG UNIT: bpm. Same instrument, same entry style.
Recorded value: 88
